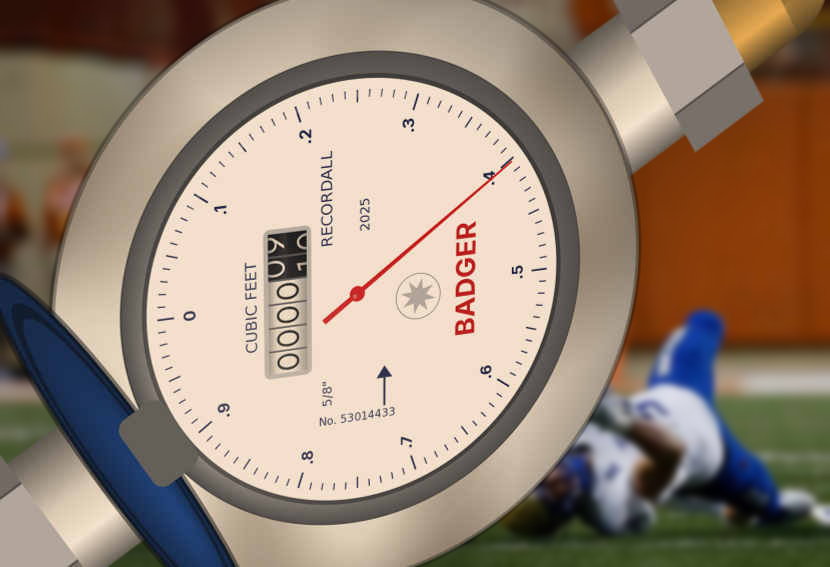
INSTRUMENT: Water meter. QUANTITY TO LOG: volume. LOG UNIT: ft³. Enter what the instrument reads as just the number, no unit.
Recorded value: 9.40
